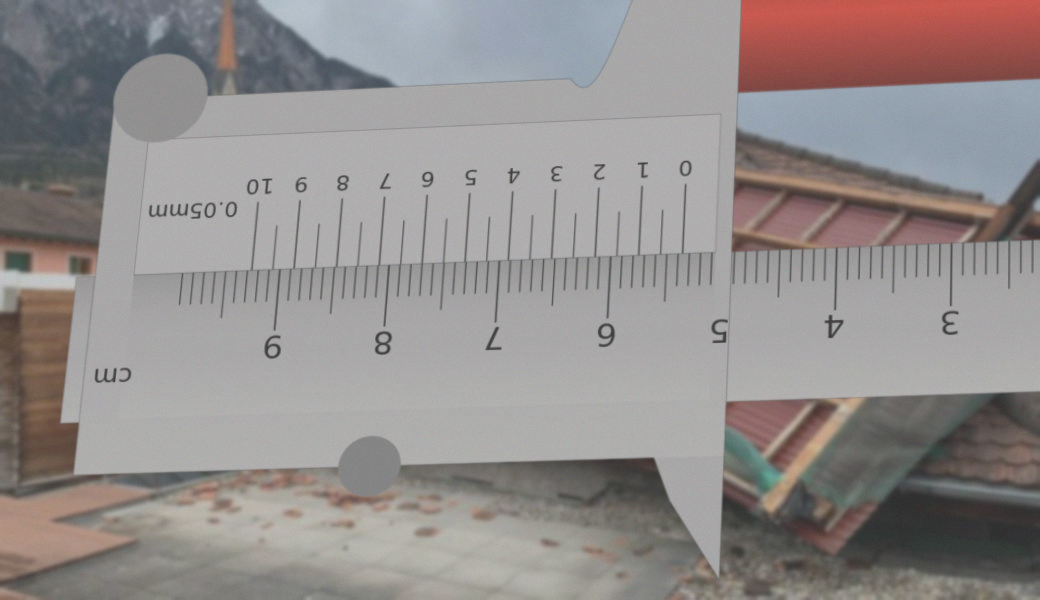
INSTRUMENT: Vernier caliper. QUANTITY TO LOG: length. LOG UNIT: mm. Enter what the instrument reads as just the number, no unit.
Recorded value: 53.6
